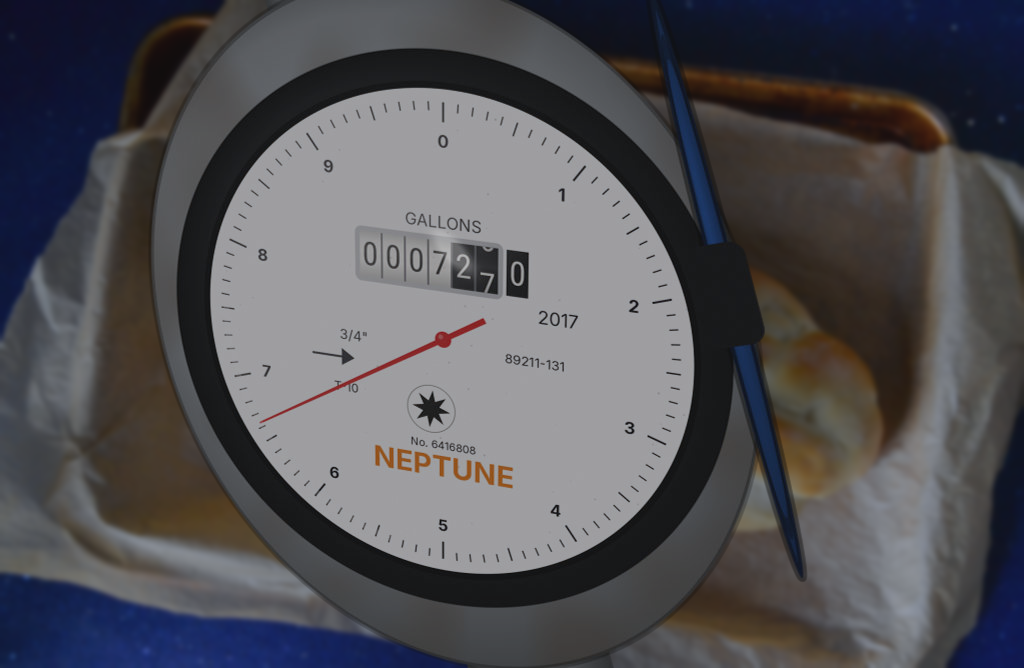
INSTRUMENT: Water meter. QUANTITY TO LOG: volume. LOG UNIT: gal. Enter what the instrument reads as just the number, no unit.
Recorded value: 7266.6
